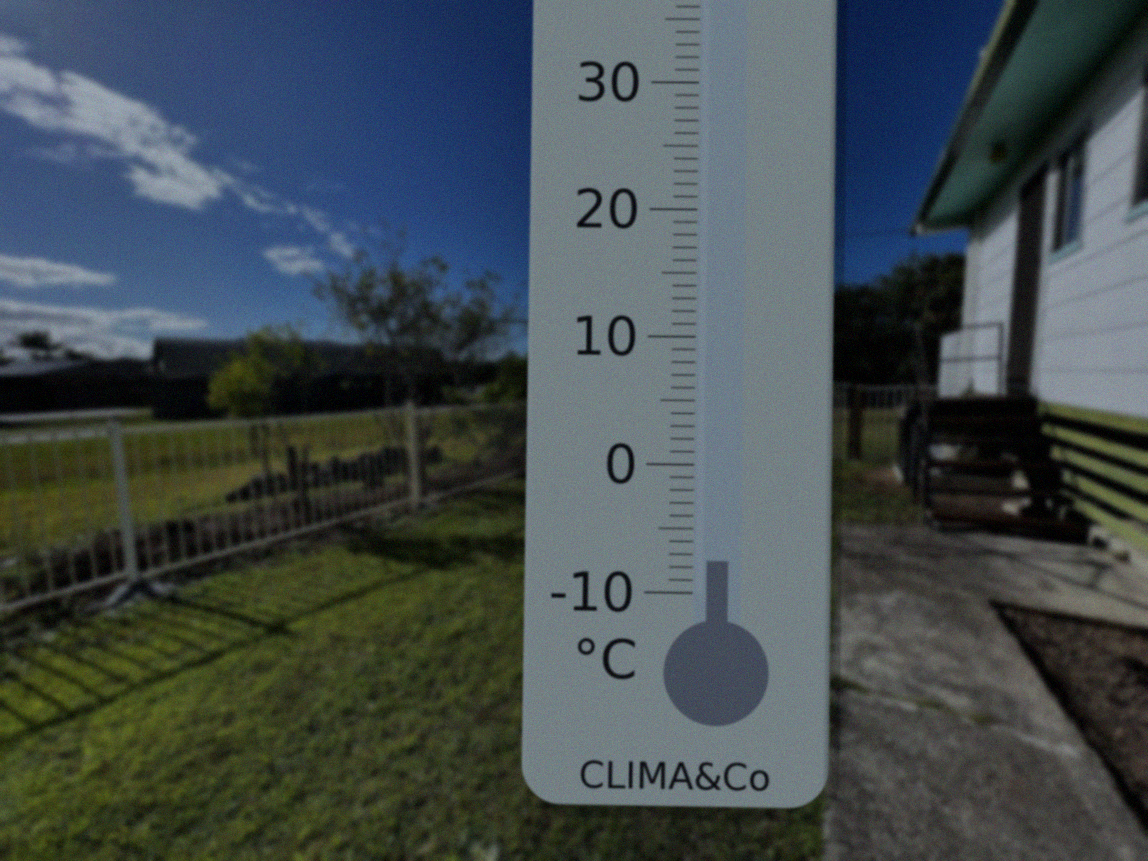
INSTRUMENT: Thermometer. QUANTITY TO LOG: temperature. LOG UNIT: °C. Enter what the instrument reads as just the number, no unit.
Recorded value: -7.5
